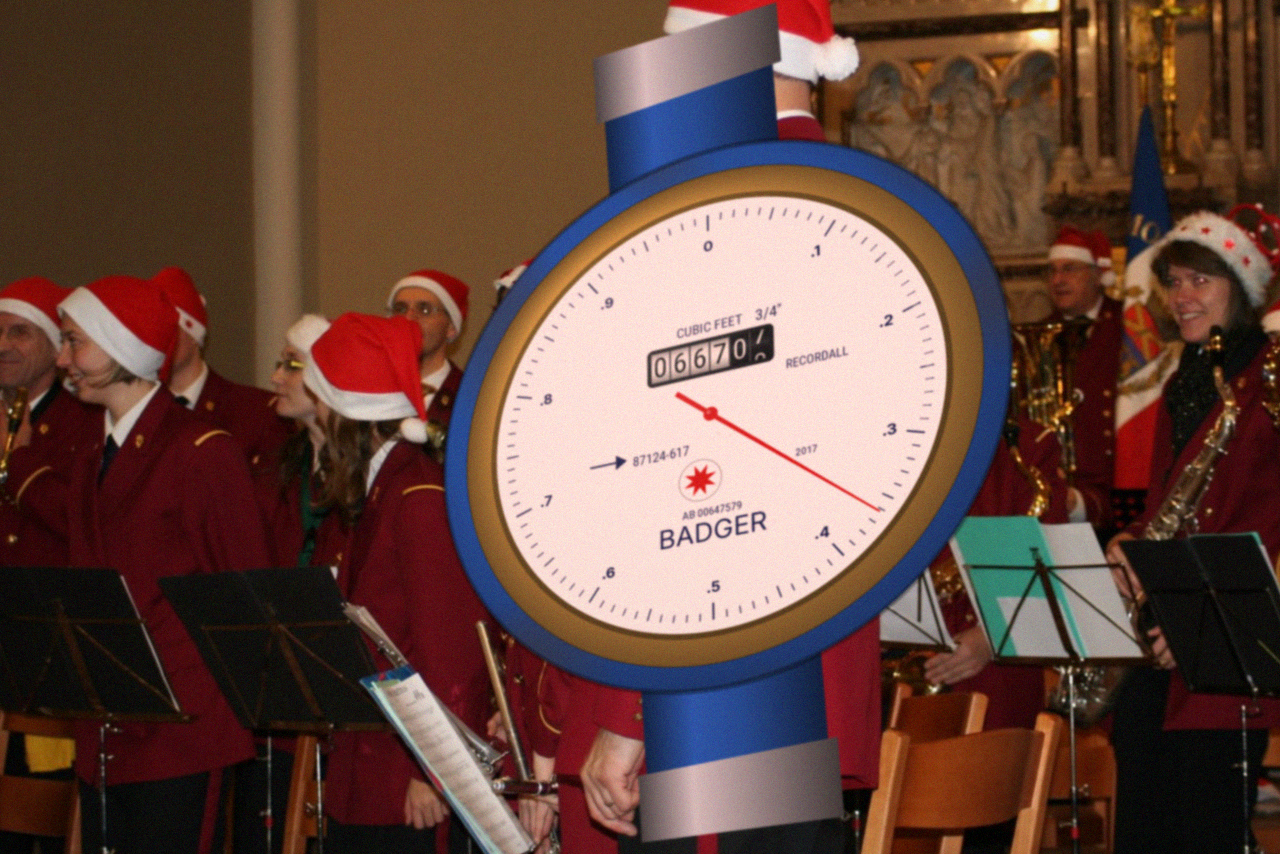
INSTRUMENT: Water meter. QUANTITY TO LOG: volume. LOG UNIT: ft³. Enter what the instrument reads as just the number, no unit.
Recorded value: 66707.36
